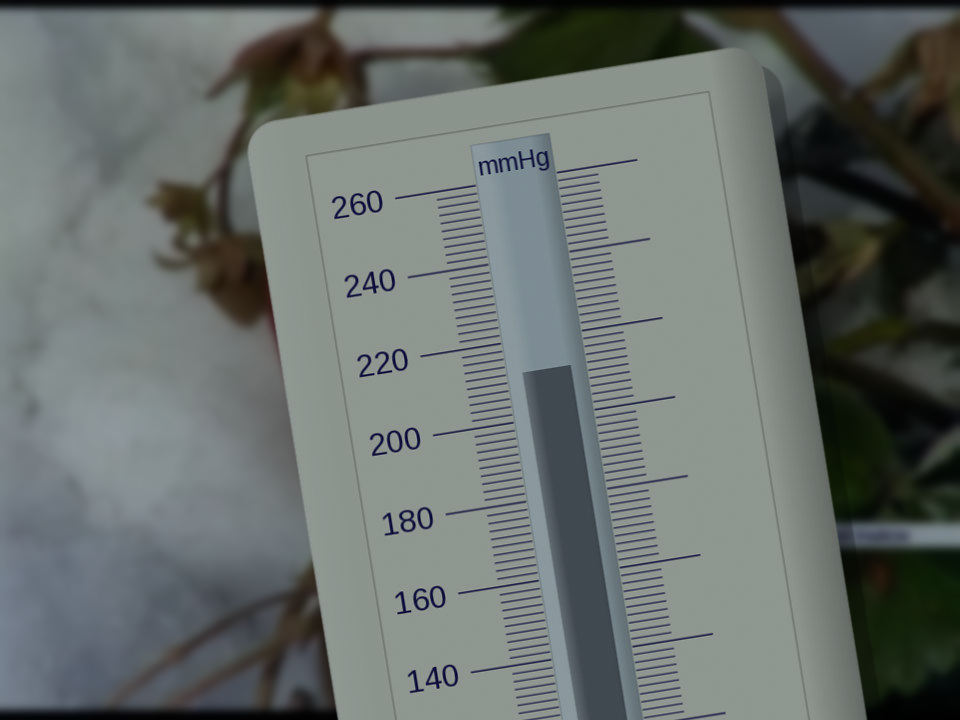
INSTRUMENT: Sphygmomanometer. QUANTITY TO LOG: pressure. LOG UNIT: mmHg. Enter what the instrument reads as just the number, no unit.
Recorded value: 212
